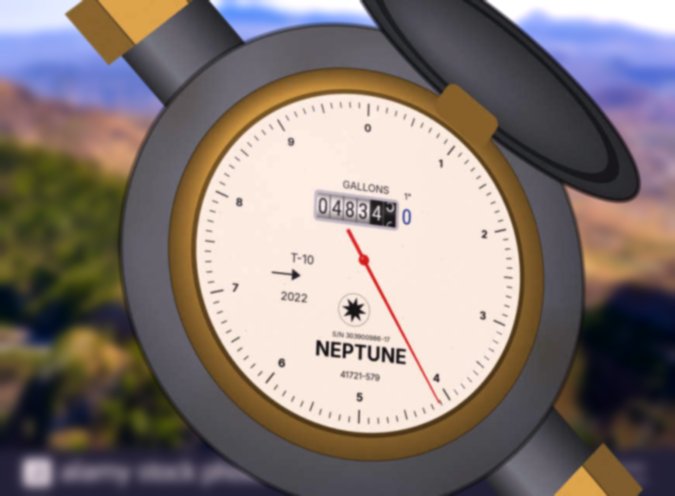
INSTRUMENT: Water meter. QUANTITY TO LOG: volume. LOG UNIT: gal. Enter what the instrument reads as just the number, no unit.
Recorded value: 483454.1
